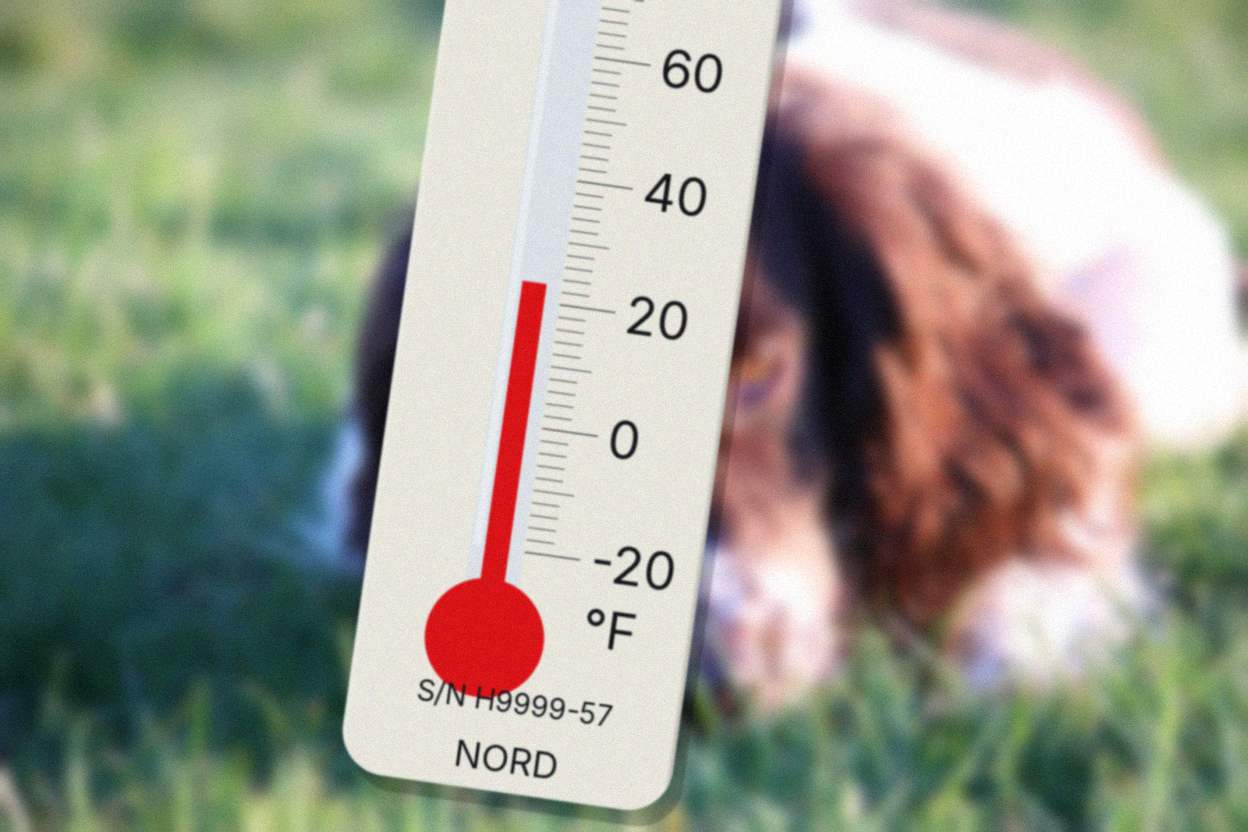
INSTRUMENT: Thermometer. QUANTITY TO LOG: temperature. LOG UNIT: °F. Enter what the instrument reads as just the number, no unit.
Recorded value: 23
